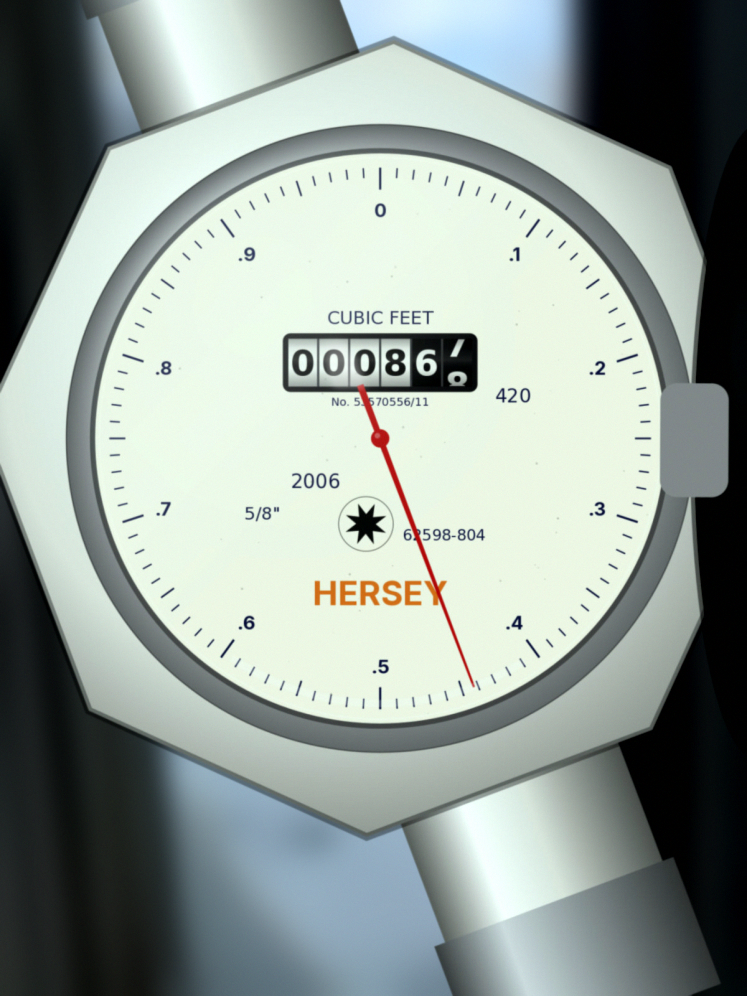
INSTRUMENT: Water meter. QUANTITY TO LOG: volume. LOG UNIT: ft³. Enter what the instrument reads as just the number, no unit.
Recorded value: 867.44
